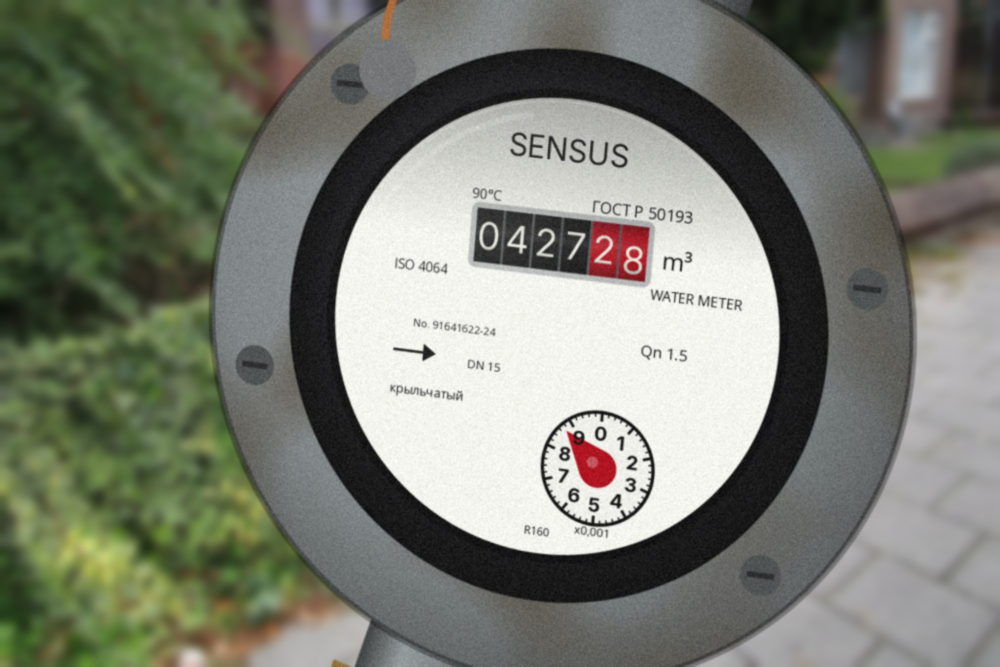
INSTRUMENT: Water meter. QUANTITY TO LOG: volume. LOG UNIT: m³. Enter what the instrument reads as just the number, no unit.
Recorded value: 427.278
